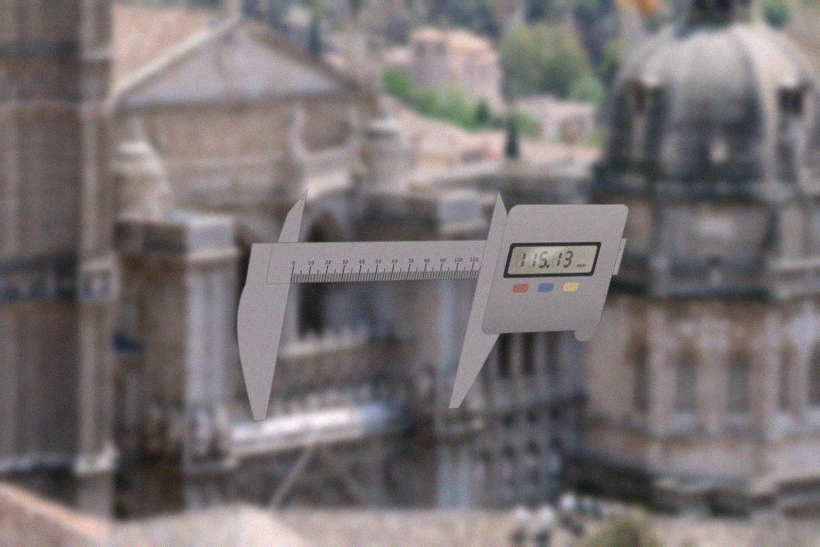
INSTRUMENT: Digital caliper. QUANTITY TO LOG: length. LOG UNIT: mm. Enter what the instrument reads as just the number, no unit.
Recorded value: 115.13
